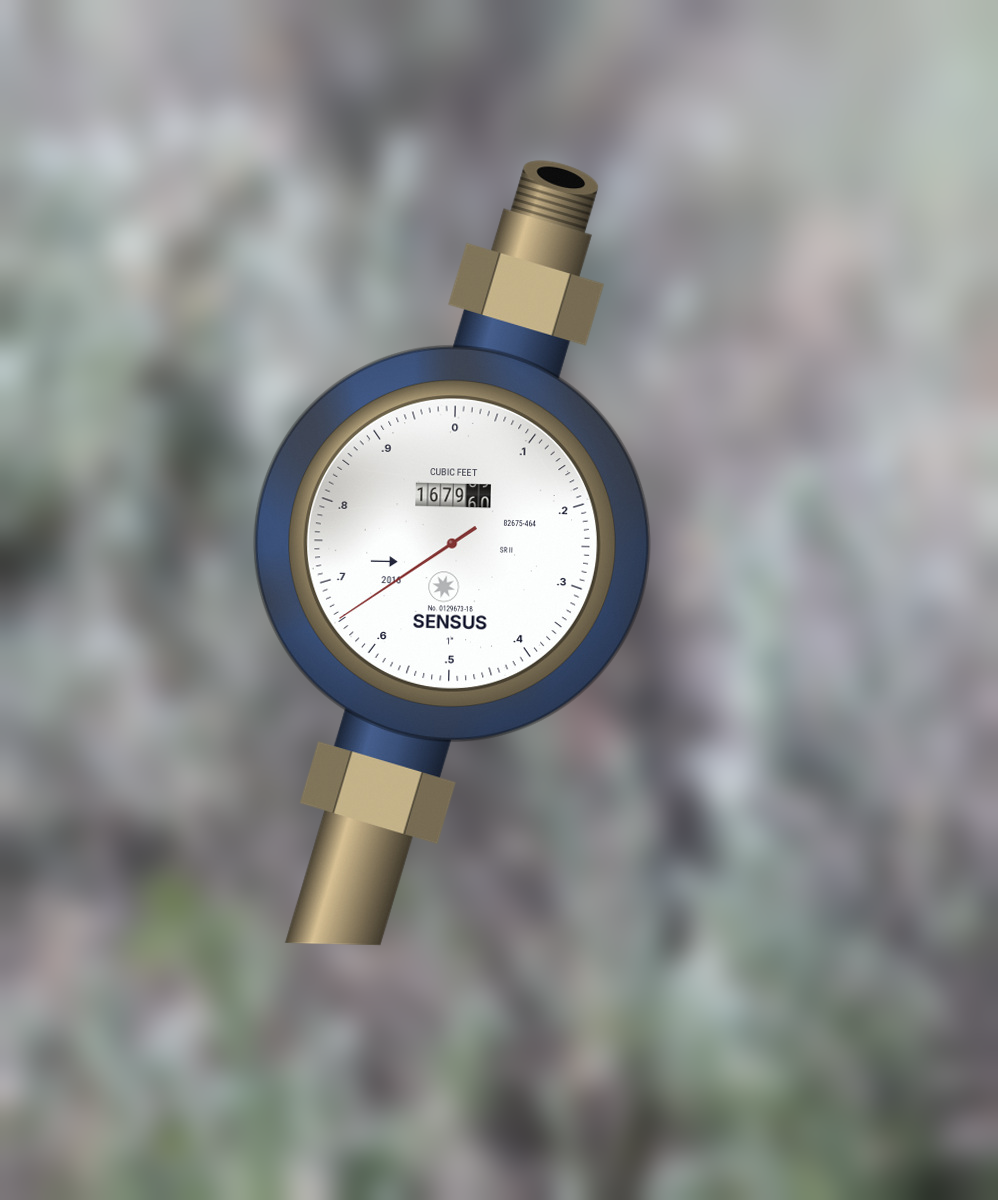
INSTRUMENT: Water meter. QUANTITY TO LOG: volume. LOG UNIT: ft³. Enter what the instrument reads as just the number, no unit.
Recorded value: 167959.65
